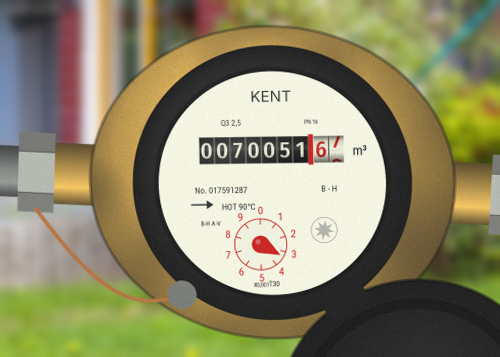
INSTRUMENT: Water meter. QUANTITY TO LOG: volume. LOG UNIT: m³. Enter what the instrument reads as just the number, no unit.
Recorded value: 70051.673
